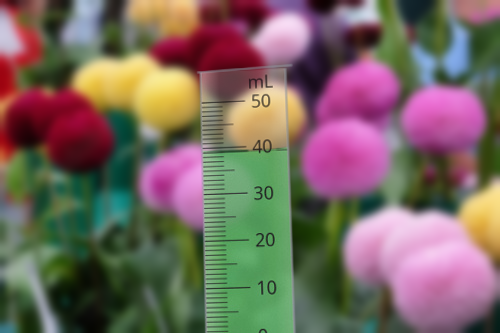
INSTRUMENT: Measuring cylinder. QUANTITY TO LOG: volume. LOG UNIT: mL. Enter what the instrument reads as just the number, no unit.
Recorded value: 39
